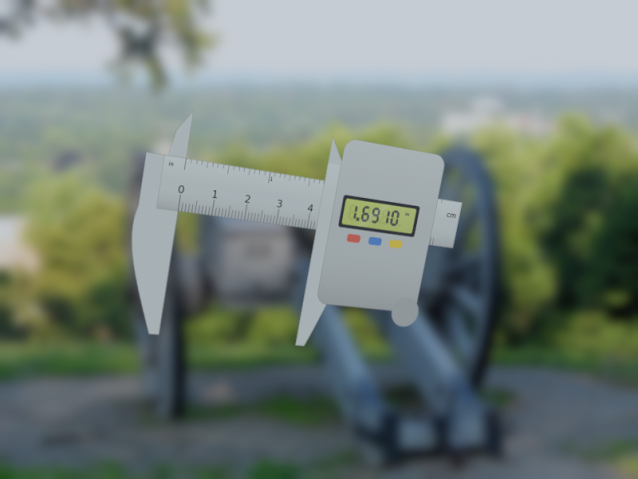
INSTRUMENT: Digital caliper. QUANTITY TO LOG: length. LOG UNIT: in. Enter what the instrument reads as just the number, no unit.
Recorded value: 1.6910
